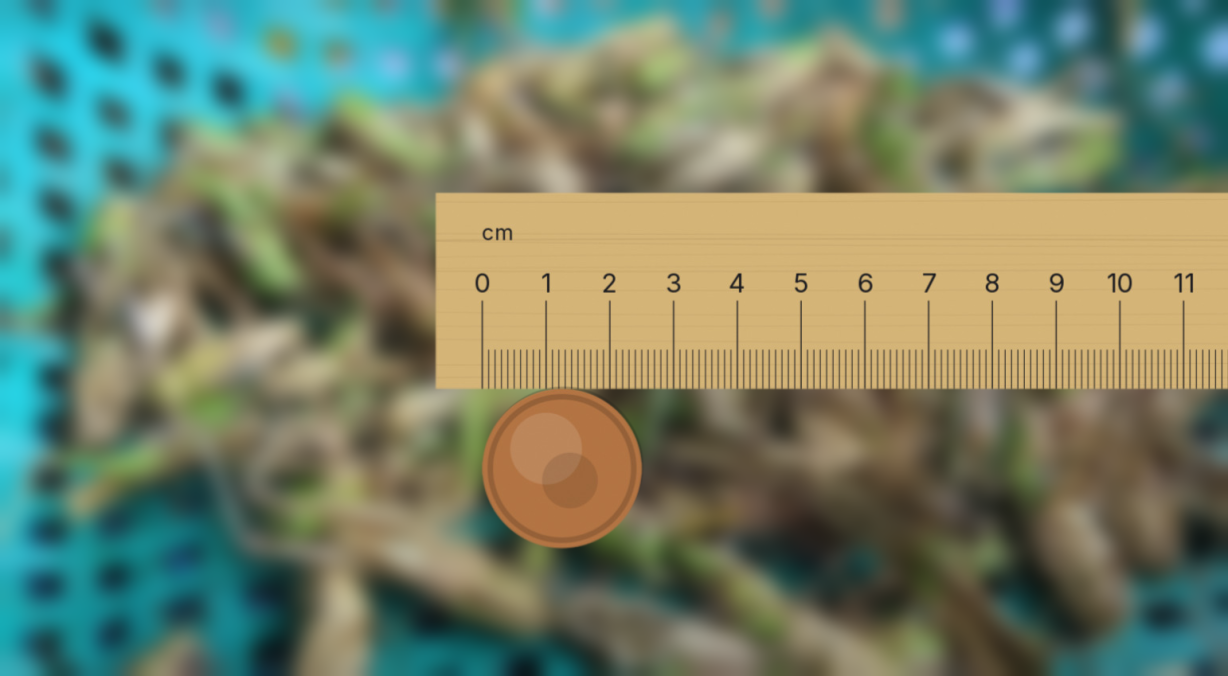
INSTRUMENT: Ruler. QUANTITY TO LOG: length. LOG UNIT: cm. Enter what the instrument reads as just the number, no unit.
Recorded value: 2.5
